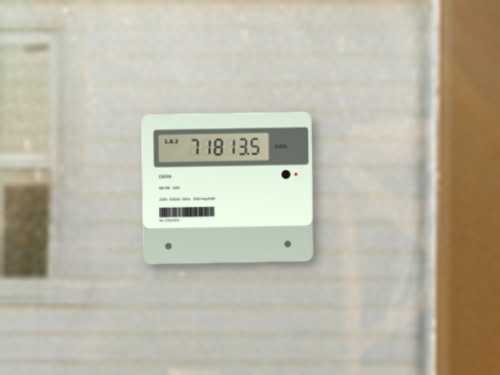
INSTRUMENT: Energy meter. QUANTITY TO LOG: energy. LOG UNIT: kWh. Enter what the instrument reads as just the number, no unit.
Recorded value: 71813.5
